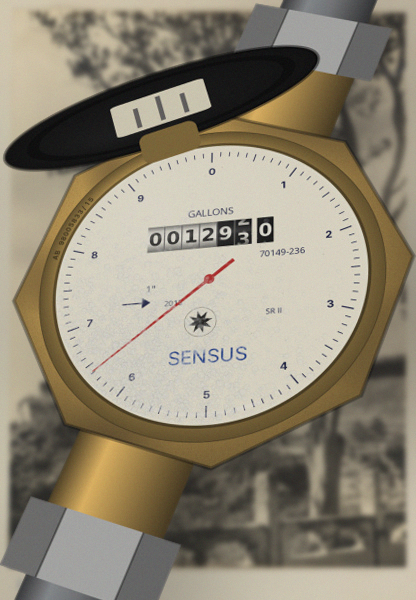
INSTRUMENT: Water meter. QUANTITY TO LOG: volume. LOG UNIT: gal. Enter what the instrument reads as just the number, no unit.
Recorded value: 12926.4
